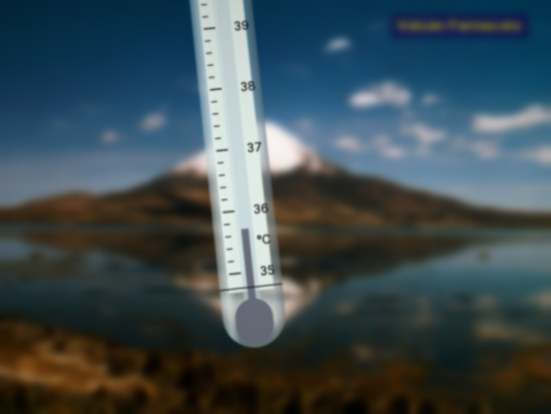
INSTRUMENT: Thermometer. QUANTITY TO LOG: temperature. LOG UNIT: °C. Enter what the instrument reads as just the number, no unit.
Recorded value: 35.7
